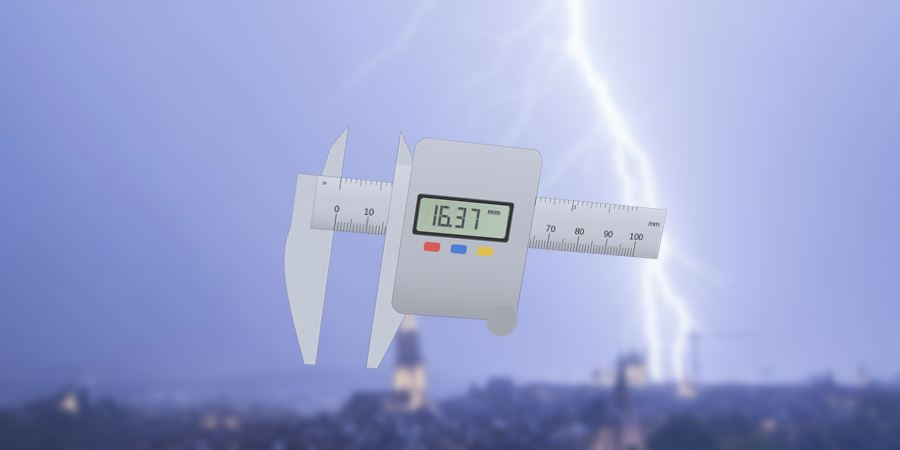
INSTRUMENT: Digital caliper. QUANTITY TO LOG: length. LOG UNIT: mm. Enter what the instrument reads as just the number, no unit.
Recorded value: 16.37
